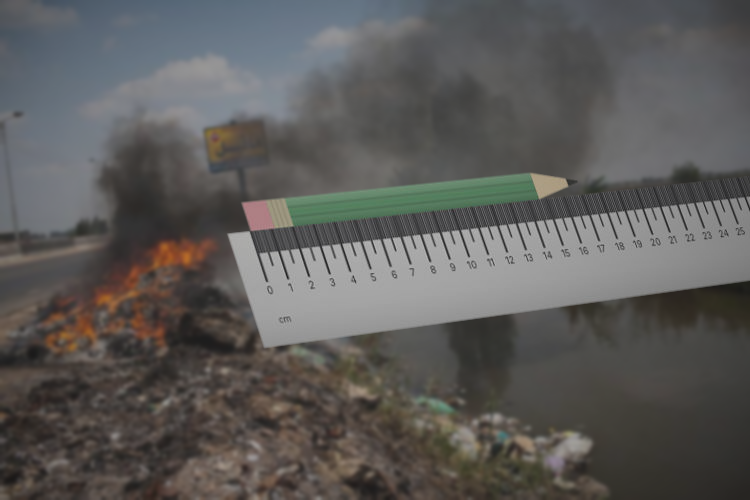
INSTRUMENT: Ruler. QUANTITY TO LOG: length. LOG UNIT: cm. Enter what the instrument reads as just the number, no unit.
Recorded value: 17
